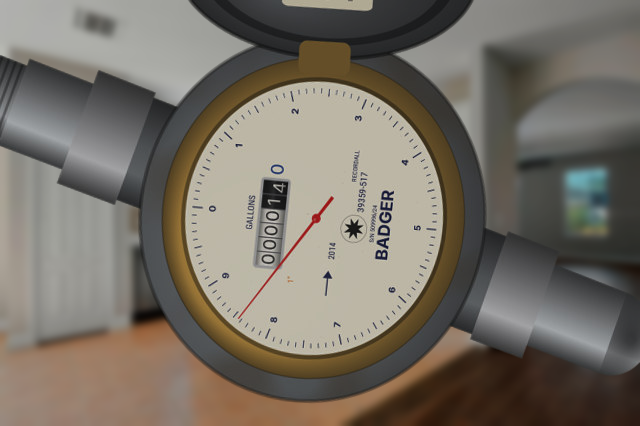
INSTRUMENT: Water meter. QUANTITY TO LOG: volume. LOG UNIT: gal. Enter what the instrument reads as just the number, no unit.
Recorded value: 138.4
